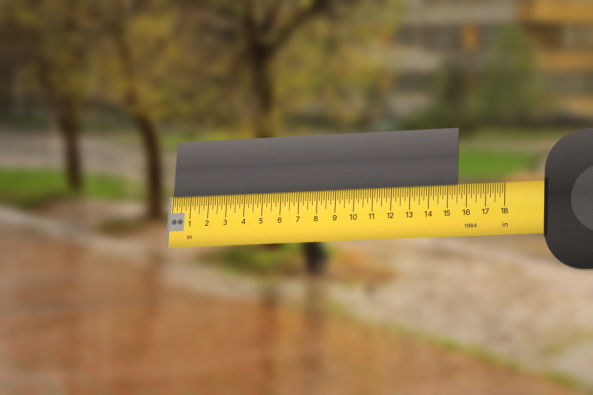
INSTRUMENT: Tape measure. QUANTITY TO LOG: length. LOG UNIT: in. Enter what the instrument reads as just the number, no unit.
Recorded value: 15.5
